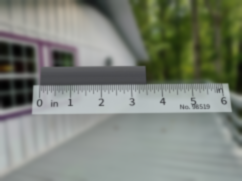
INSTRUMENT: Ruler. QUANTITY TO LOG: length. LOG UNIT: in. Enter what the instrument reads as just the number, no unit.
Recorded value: 3.5
